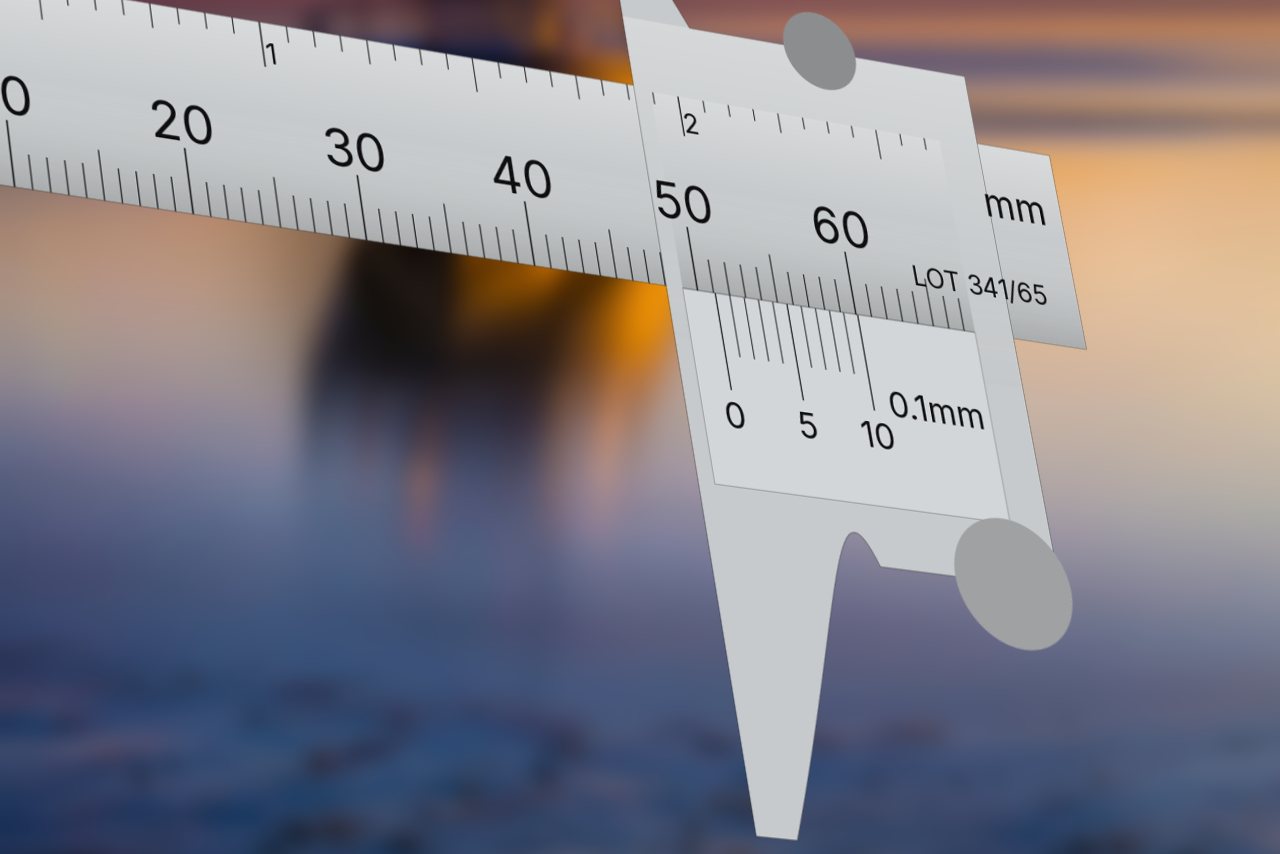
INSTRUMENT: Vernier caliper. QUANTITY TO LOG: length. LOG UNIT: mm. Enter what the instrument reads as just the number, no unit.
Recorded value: 51.1
